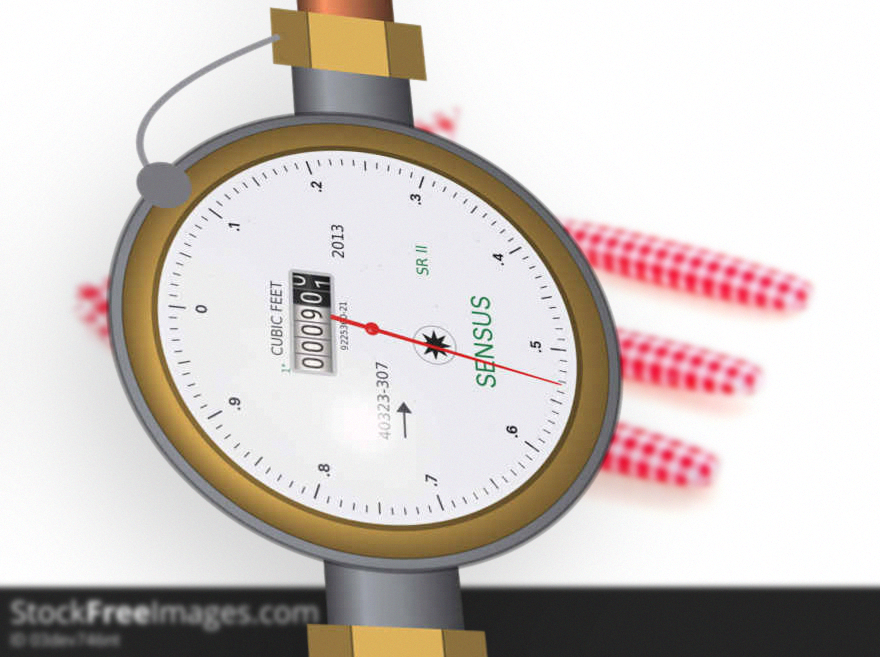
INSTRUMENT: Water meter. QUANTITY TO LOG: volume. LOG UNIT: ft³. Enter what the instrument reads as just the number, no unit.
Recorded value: 900.53
